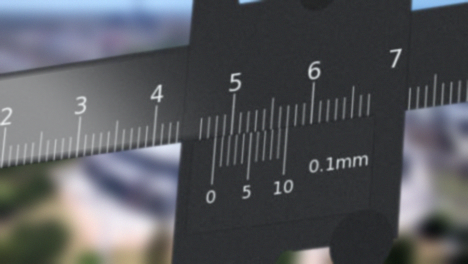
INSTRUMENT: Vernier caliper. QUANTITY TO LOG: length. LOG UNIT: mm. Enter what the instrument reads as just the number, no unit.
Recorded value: 48.0
